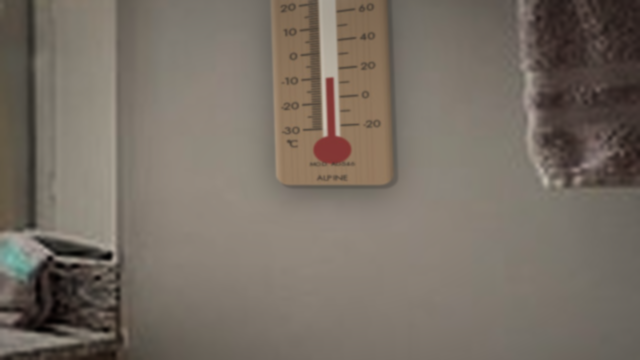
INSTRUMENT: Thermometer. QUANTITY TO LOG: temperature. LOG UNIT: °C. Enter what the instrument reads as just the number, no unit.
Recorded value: -10
